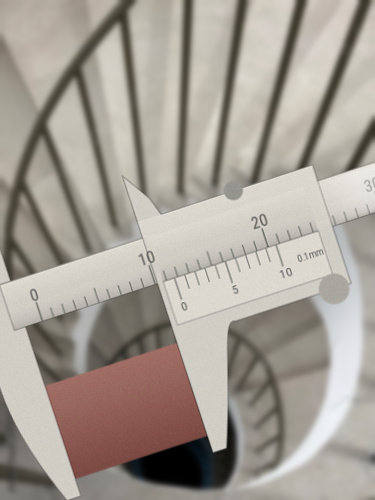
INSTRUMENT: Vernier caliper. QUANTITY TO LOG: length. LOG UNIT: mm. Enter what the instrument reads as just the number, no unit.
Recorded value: 11.7
